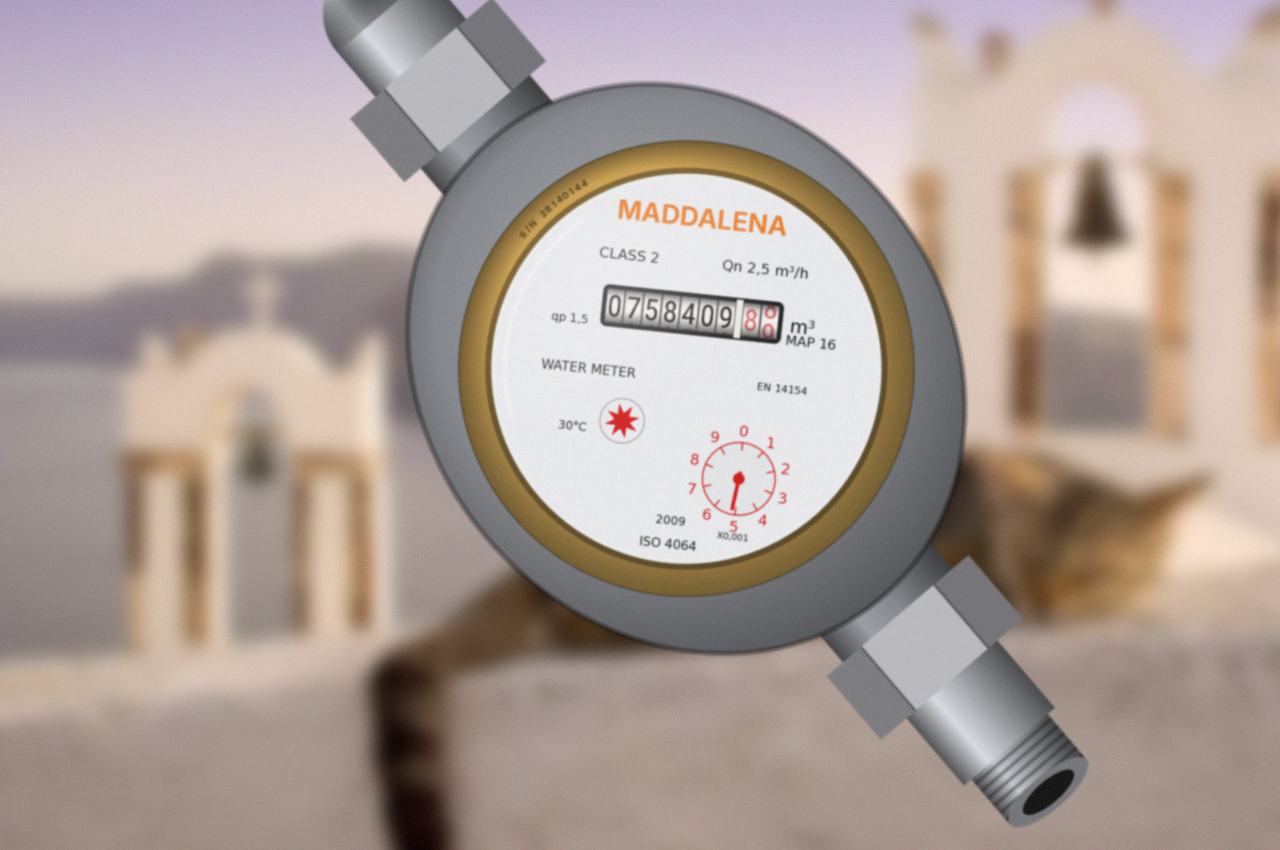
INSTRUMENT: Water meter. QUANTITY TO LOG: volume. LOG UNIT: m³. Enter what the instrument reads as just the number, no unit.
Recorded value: 758409.885
